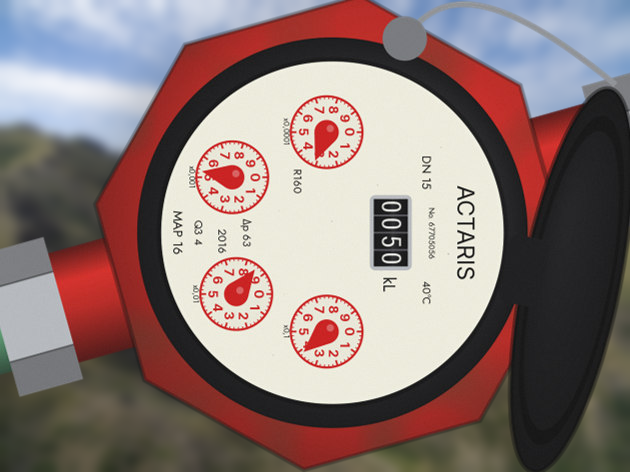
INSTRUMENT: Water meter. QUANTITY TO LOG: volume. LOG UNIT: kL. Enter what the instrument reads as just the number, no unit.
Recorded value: 50.3853
